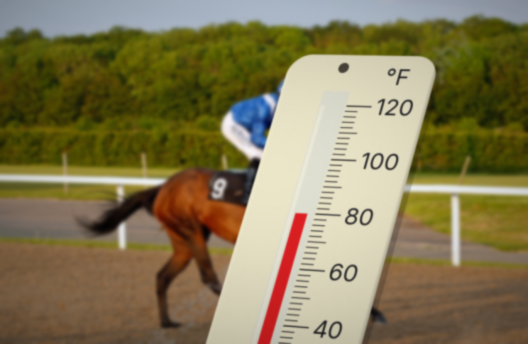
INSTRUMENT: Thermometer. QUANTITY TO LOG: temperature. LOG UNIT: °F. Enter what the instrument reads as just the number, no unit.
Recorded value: 80
